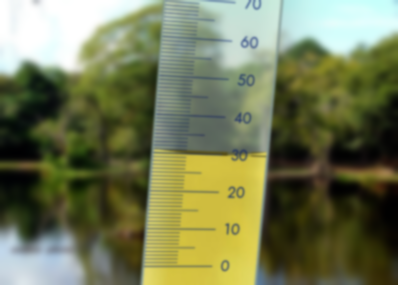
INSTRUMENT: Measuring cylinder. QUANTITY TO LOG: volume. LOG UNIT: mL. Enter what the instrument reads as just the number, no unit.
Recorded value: 30
